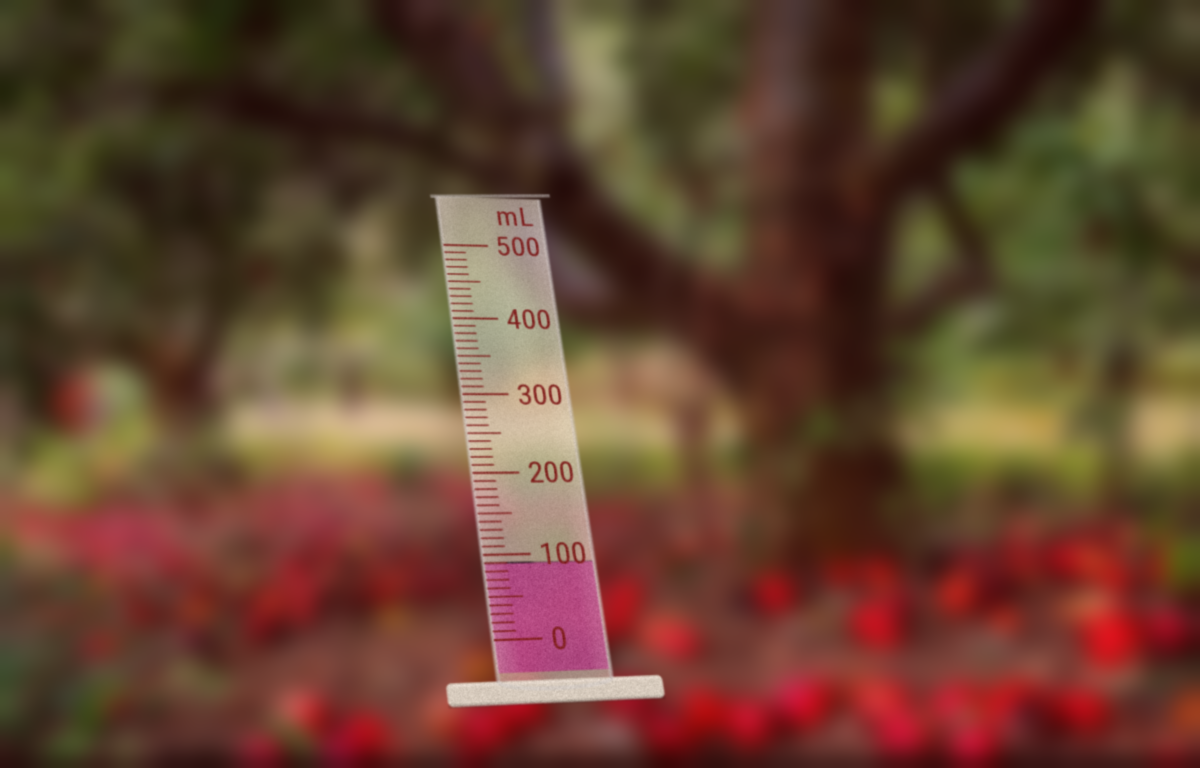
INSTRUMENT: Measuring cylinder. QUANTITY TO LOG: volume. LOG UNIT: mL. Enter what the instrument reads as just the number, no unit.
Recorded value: 90
